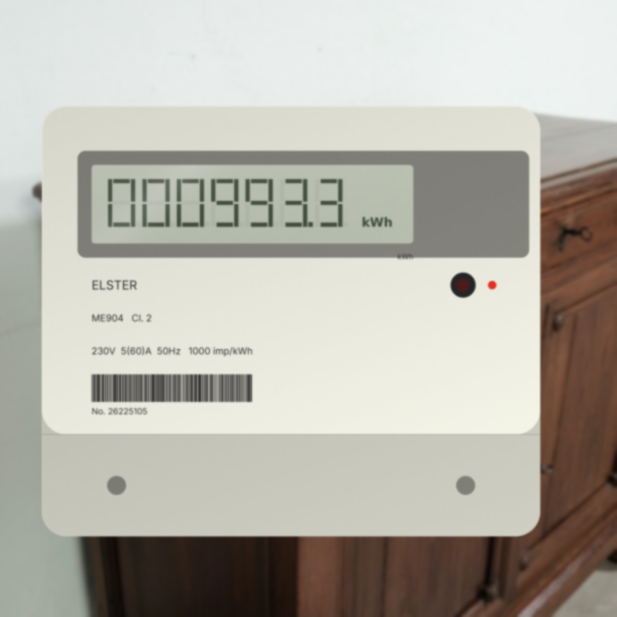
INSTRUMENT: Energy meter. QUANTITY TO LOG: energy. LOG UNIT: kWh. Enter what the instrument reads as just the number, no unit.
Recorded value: 993.3
